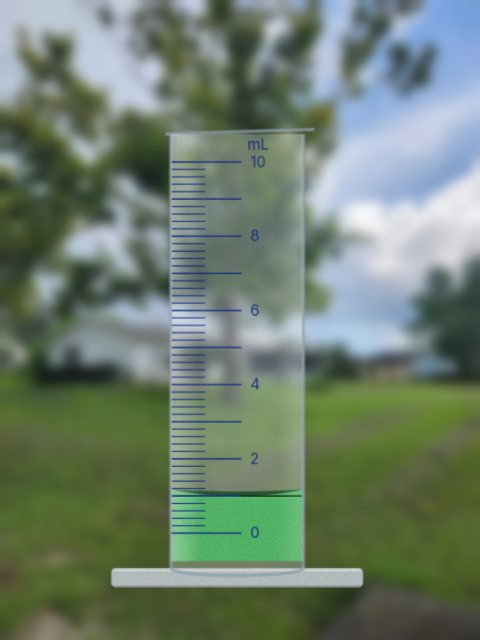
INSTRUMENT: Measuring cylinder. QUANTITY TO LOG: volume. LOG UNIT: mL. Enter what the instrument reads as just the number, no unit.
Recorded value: 1
